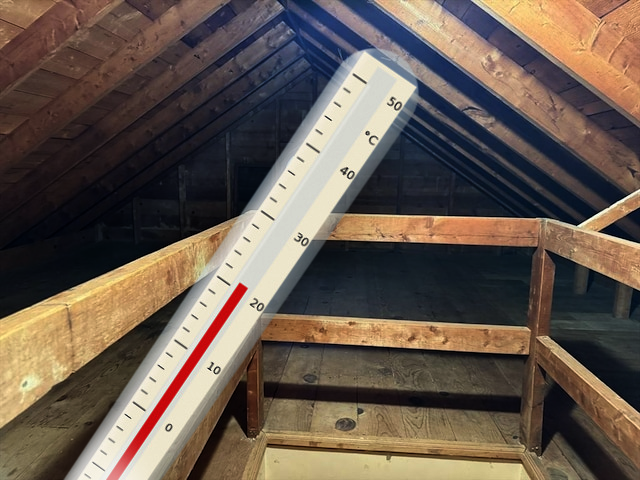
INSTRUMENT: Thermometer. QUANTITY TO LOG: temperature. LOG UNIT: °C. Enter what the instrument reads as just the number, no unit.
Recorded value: 21
